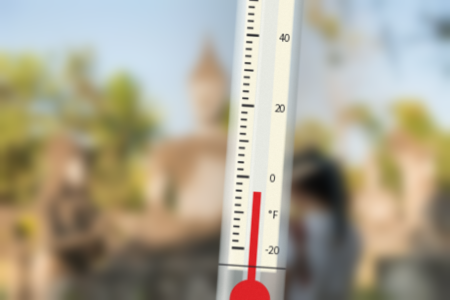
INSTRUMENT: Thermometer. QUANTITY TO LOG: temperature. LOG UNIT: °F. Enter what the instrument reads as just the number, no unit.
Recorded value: -4
